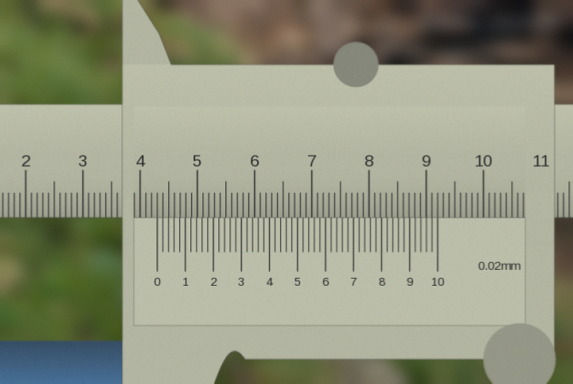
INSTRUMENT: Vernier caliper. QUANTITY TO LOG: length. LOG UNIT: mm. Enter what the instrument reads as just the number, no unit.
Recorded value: 43.0
